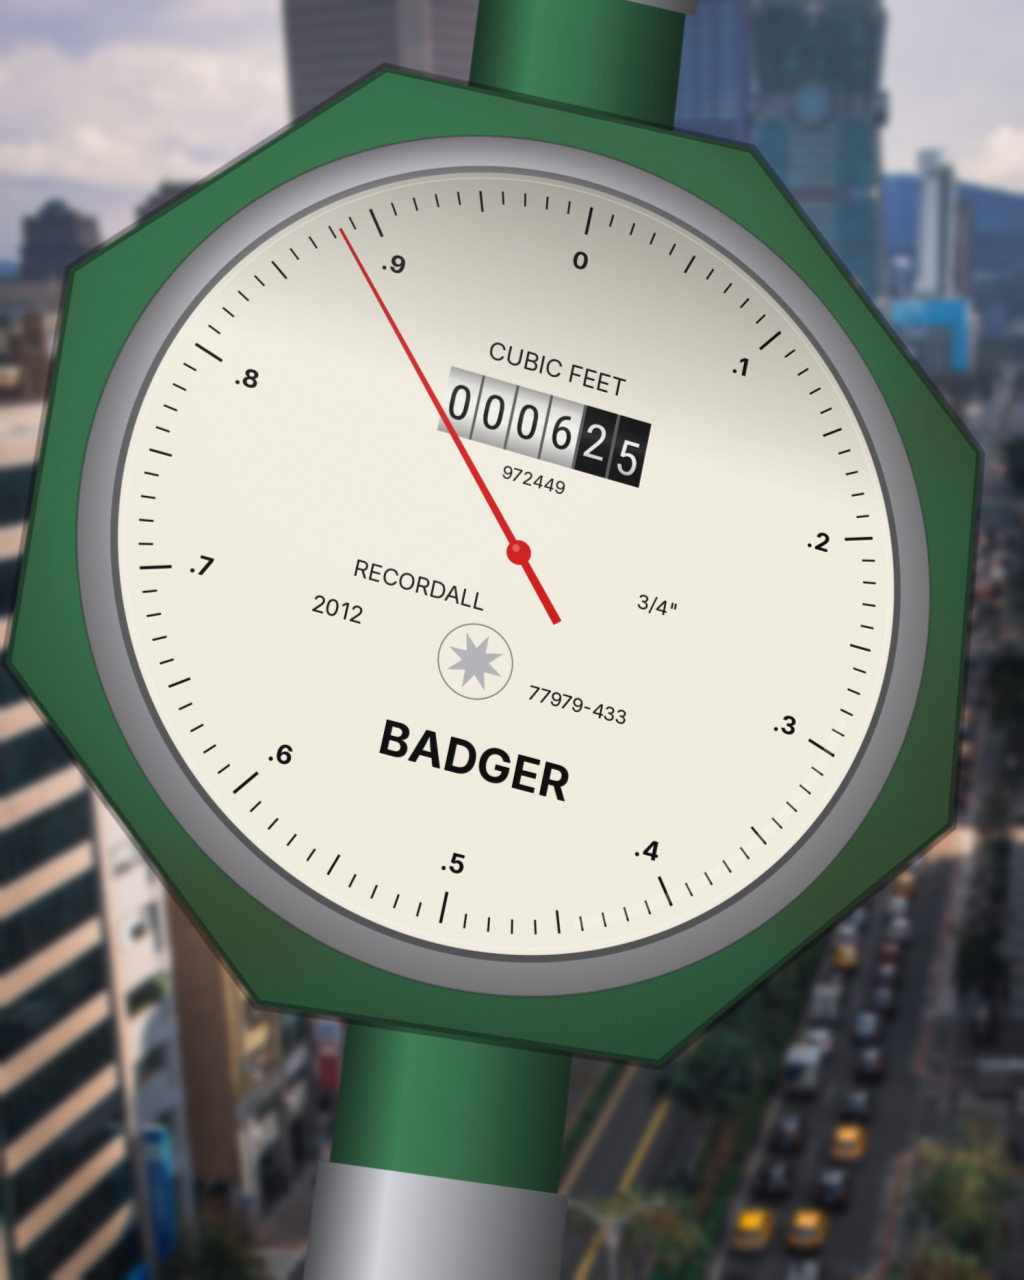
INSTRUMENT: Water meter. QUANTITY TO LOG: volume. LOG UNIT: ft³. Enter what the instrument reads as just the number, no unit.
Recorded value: 624.88
